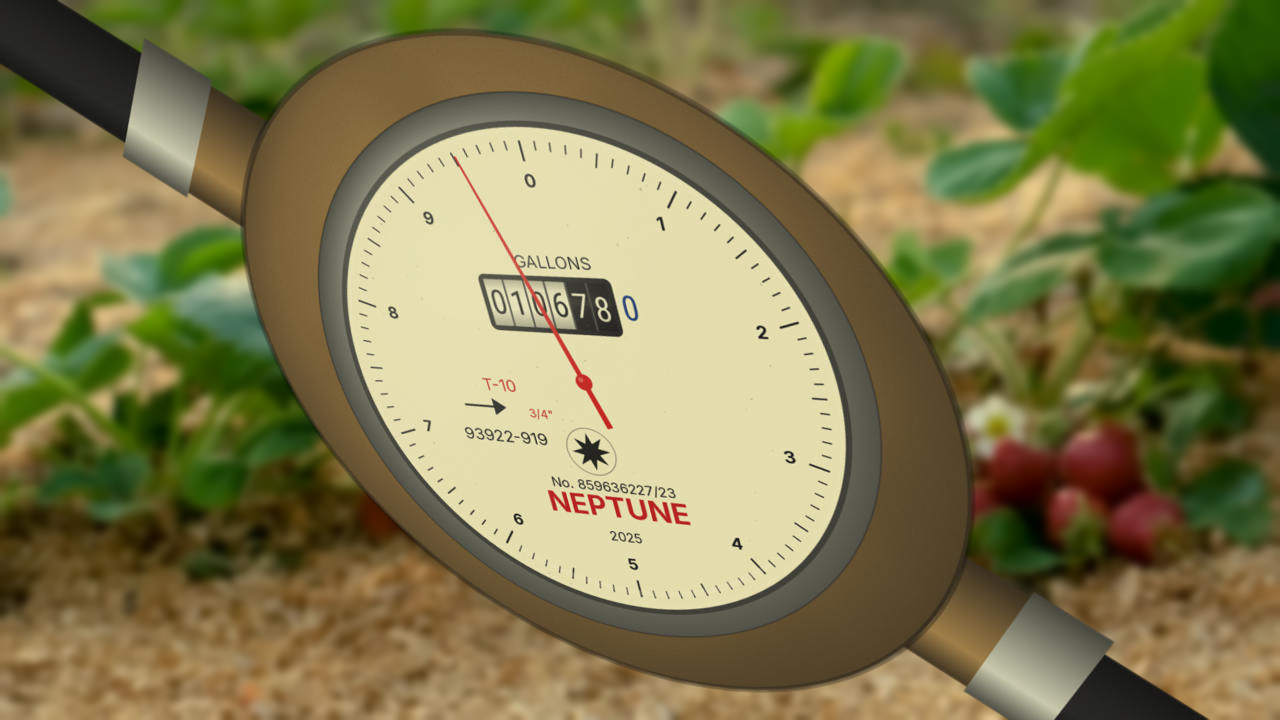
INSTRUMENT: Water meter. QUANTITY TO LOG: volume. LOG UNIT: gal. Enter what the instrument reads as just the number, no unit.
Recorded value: 106779.5
